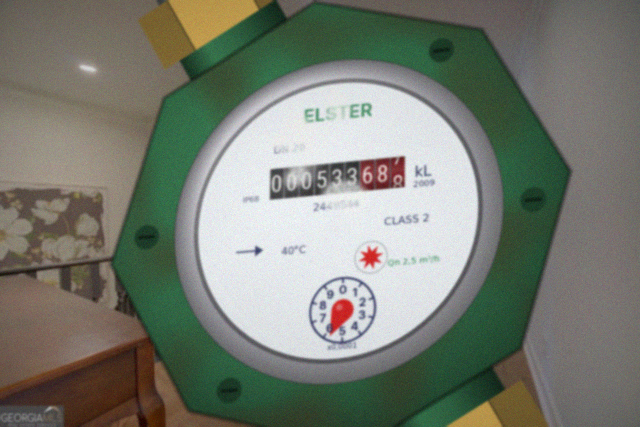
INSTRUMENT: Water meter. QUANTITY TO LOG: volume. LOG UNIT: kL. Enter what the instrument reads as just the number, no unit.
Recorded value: 533.6875
